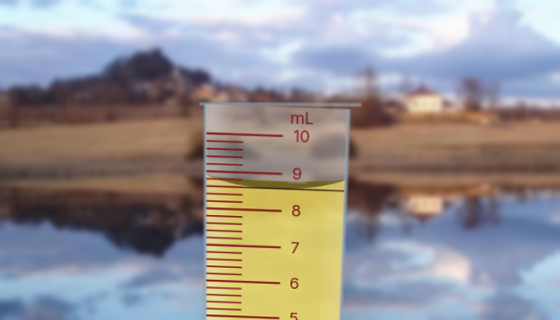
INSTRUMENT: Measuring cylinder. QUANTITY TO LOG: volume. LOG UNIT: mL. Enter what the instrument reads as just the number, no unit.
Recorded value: 8.6
